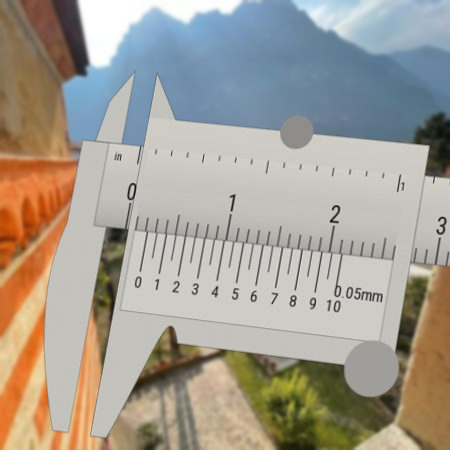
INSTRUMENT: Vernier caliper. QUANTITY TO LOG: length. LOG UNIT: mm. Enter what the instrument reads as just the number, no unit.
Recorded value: 2.2
